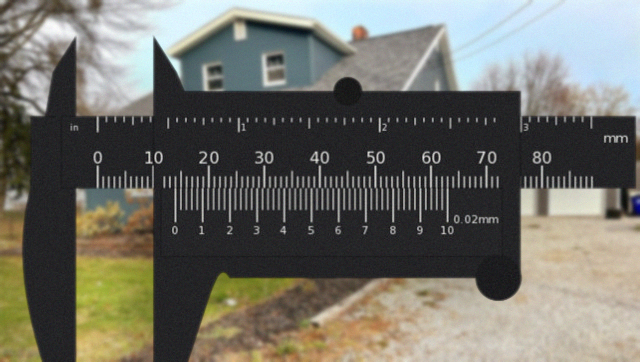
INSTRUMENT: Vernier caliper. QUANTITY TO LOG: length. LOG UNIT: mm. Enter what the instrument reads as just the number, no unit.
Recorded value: 14.0
